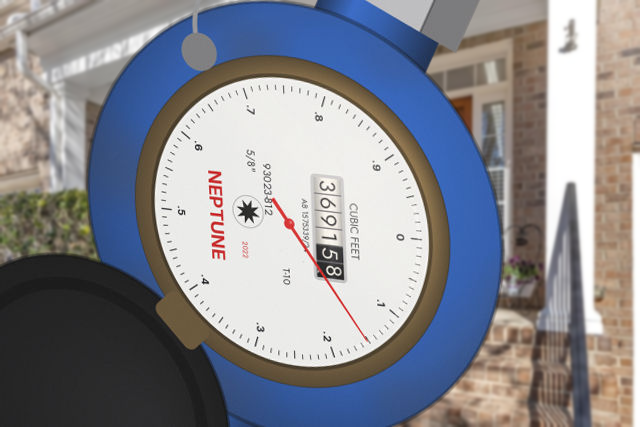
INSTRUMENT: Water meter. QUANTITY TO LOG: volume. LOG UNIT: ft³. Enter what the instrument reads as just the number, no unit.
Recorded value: 369158.15
